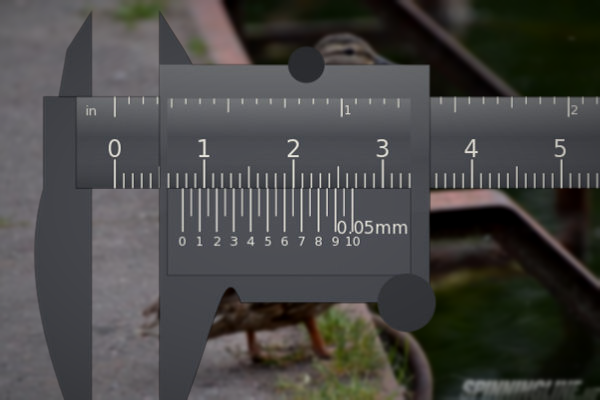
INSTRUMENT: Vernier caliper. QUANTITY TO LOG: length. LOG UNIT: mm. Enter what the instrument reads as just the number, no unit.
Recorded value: 7.6
